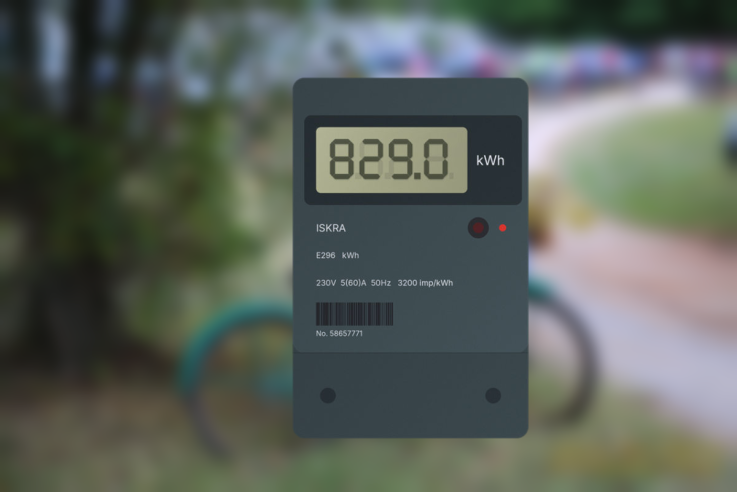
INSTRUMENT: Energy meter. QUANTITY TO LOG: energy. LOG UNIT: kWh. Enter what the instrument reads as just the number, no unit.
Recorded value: 829.0
